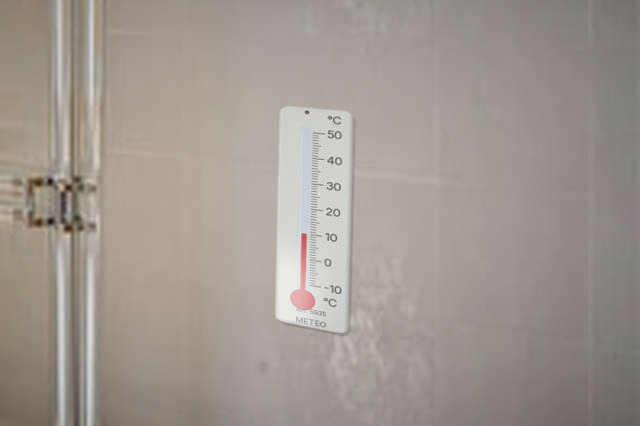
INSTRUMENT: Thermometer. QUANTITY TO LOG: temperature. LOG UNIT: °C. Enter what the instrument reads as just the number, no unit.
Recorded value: 10
